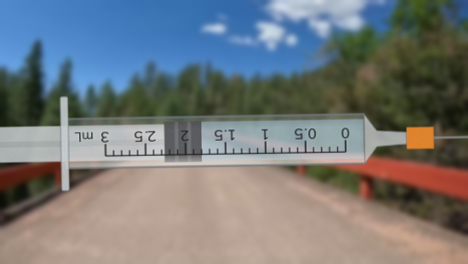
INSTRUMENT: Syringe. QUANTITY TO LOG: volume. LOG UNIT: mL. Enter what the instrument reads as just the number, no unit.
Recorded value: 1.8
